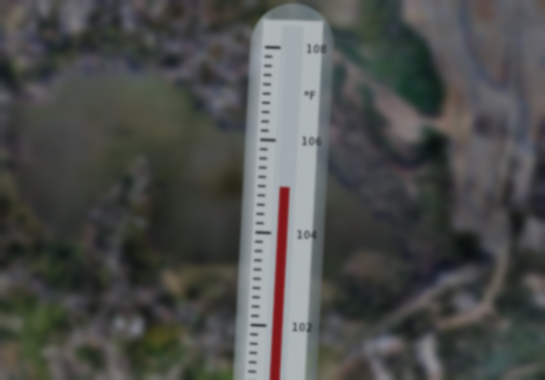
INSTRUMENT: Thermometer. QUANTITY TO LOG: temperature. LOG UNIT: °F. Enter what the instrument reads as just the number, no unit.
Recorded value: 105
